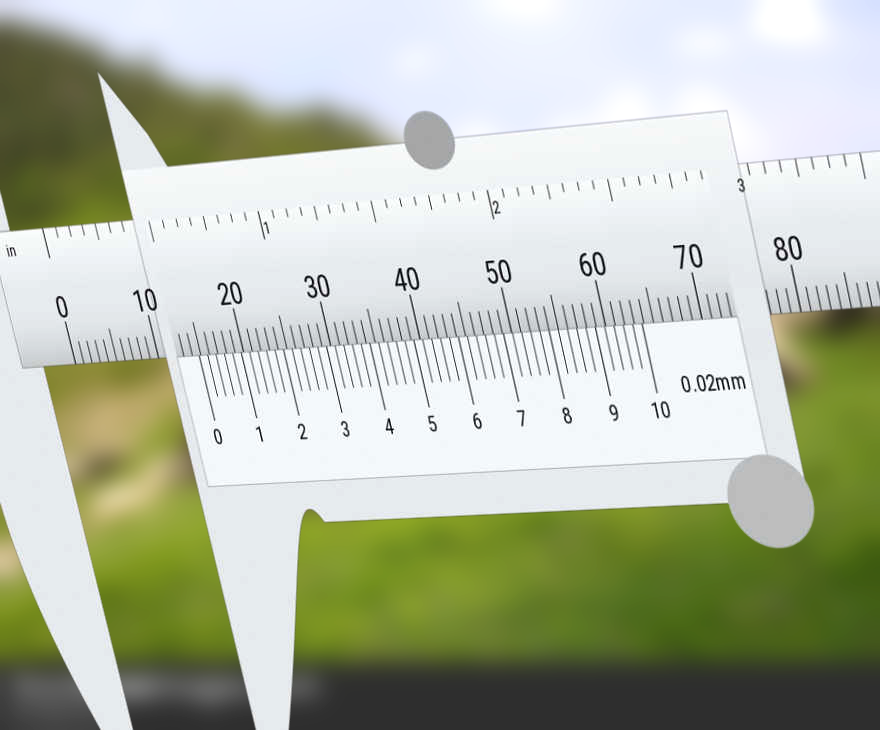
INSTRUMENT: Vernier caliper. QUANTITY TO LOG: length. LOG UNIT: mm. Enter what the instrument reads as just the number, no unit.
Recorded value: 14.8
